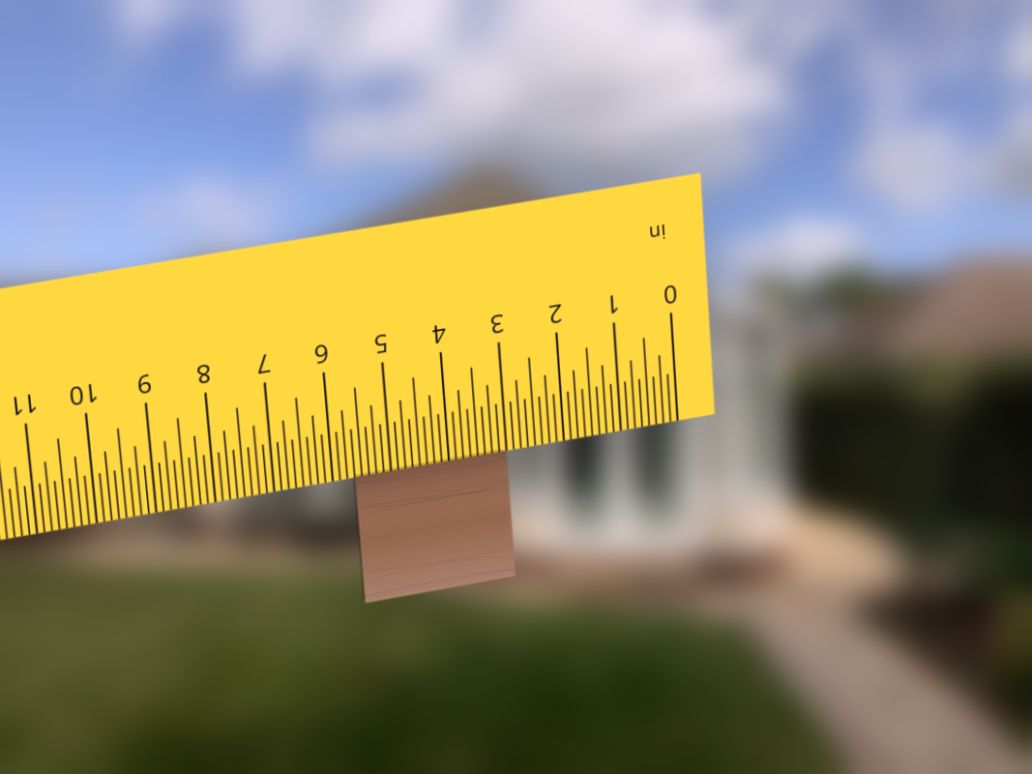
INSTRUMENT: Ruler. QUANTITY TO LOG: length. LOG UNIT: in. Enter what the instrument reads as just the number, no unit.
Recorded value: 2.625
